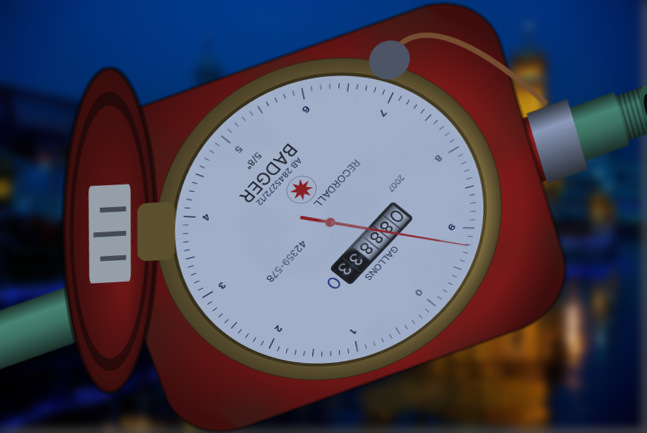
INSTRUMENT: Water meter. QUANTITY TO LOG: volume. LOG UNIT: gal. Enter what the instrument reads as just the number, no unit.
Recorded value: 888329.2
